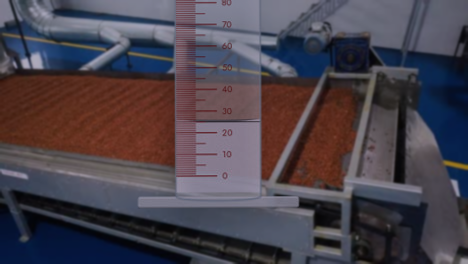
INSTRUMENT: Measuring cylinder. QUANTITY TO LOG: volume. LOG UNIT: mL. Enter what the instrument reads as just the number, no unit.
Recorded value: 25
